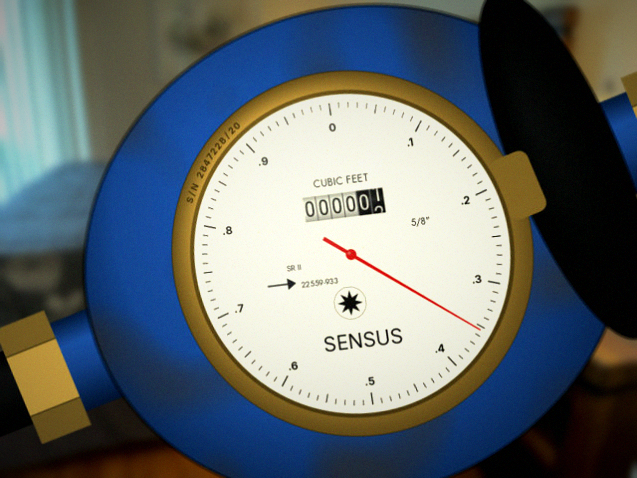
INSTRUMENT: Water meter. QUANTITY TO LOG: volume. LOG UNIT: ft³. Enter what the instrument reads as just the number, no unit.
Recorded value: 1.35
